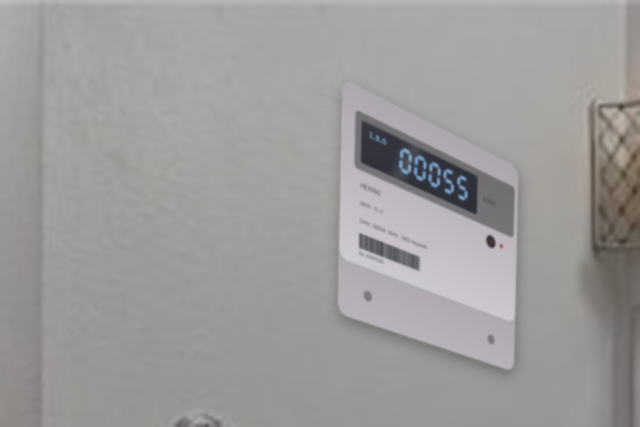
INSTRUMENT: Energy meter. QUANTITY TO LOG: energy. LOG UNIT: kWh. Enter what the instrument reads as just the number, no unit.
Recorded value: 55
